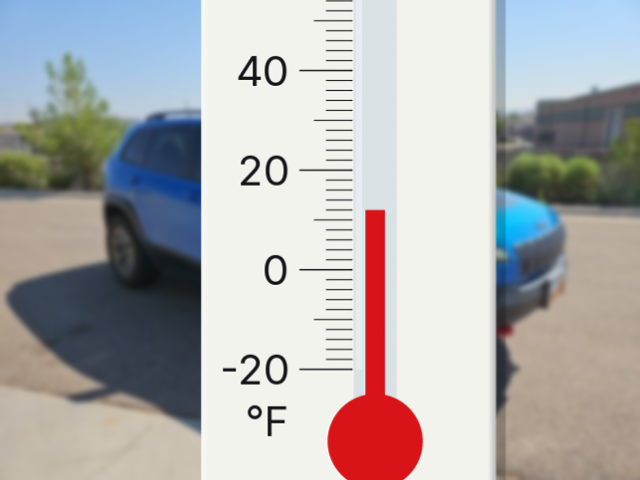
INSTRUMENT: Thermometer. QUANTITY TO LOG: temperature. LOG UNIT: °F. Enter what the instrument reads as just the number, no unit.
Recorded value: 12
